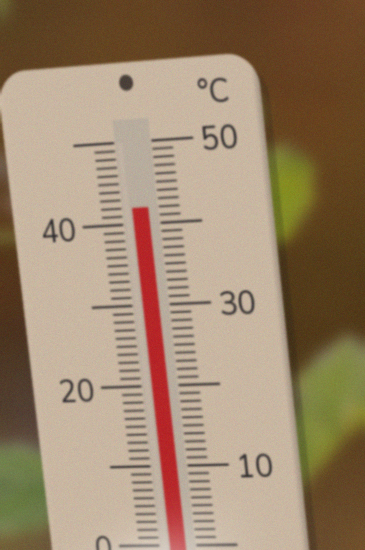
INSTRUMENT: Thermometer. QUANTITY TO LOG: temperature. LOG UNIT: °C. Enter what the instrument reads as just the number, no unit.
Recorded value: 42
